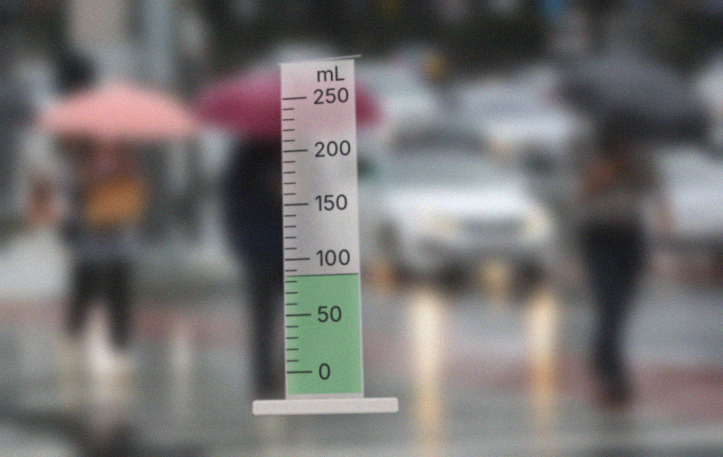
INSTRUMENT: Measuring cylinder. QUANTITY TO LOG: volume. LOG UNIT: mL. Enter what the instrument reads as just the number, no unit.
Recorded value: 85
